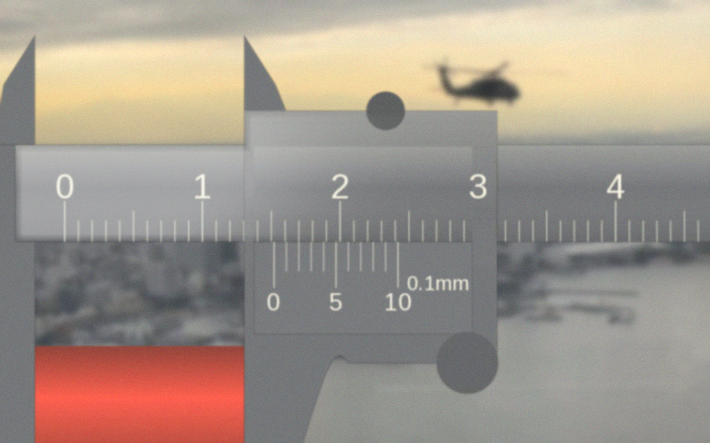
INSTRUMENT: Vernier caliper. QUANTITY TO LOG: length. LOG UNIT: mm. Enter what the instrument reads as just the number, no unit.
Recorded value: 15.2
